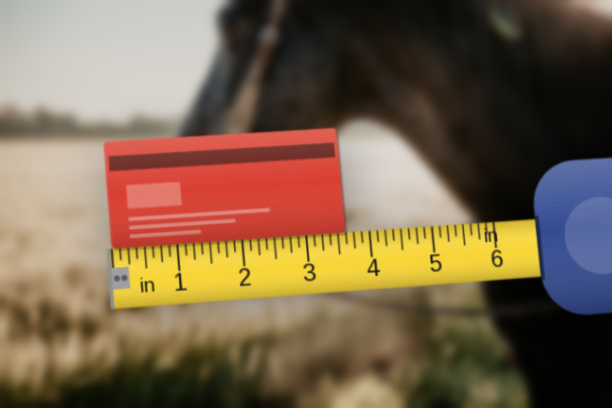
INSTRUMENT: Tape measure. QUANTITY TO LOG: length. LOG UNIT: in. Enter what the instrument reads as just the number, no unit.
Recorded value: 3.625
